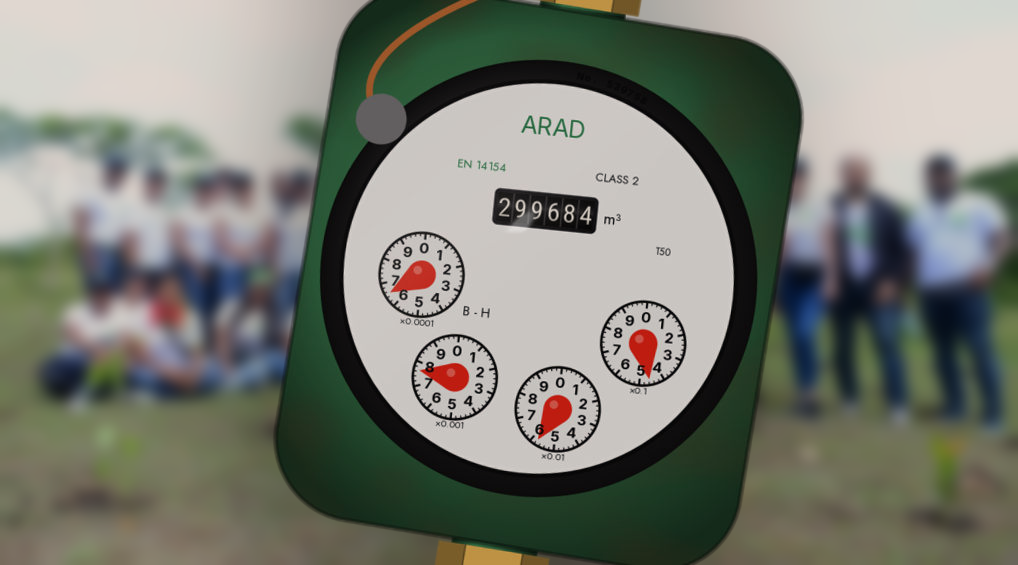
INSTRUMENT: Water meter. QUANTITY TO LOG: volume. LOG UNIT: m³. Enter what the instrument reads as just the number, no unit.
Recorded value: 299684.4576
